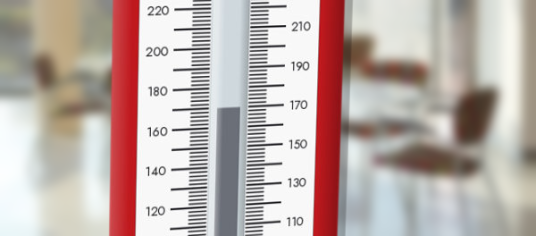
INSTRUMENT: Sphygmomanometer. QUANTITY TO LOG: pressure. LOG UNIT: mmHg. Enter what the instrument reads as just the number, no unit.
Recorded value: 170
